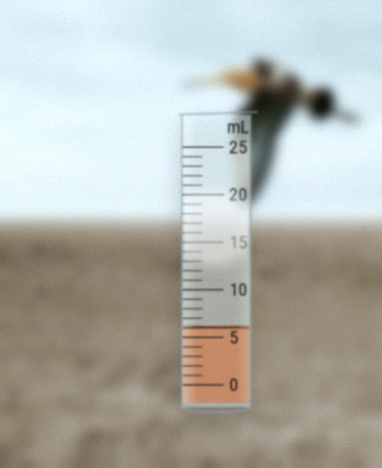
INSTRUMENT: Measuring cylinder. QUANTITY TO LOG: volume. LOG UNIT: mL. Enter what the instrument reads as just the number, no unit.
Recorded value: 6
